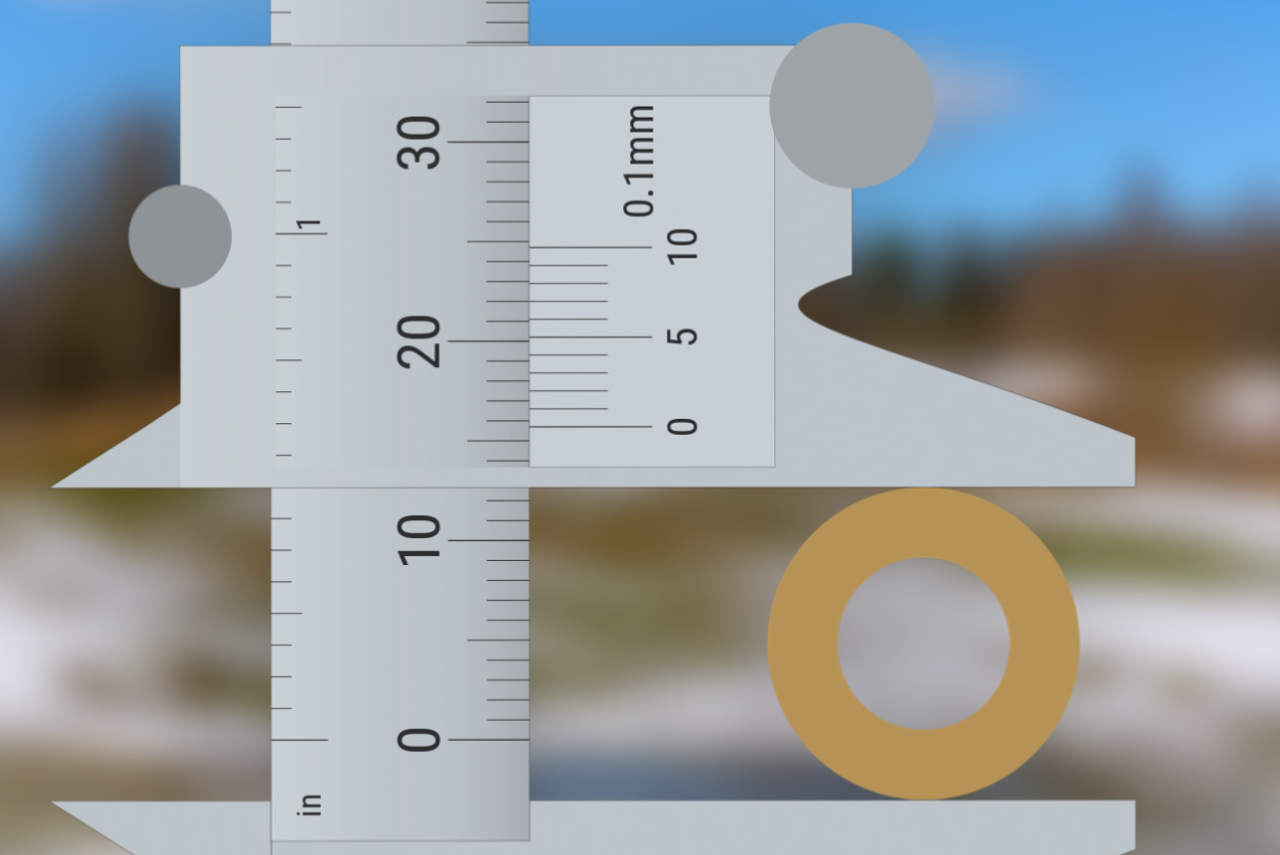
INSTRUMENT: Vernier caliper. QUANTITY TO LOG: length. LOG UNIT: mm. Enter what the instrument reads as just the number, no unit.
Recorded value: 15.7
